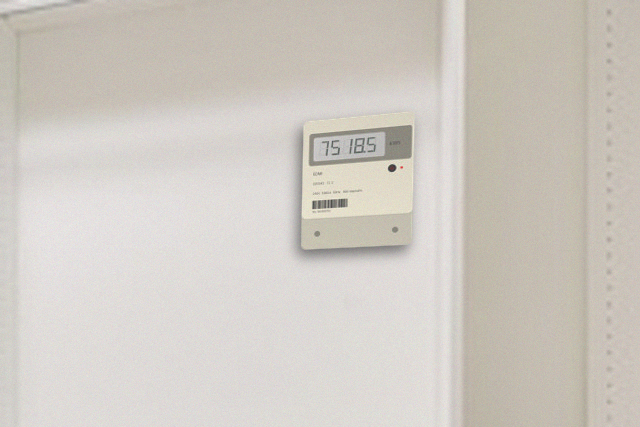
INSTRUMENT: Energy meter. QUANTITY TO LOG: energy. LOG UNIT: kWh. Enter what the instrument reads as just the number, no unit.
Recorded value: 7518.5
